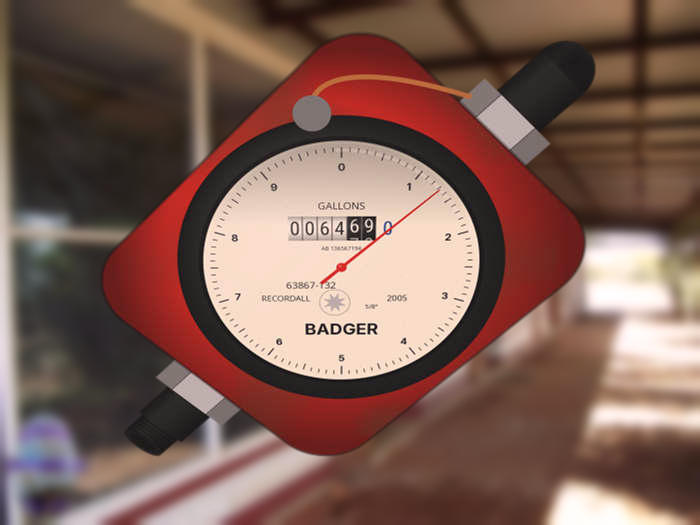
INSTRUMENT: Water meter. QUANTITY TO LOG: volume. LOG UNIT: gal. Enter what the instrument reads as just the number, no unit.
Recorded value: 64691.3
